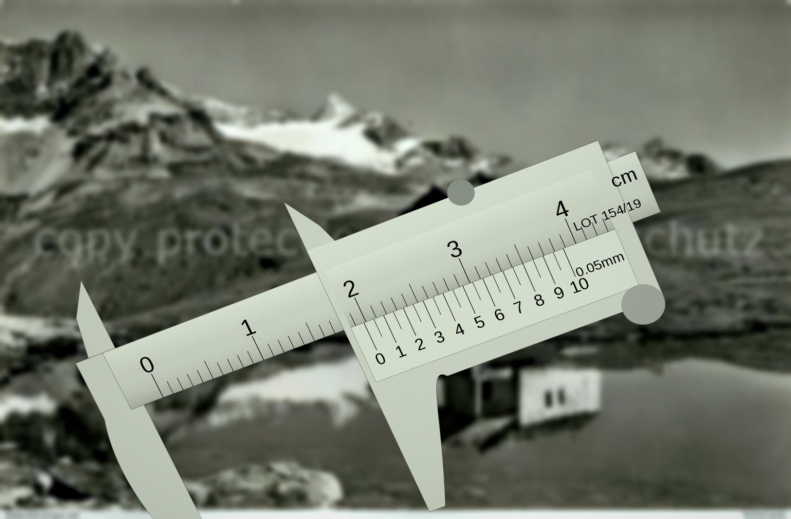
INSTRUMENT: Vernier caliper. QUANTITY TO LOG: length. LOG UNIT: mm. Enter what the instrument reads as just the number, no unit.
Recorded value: 19.8
